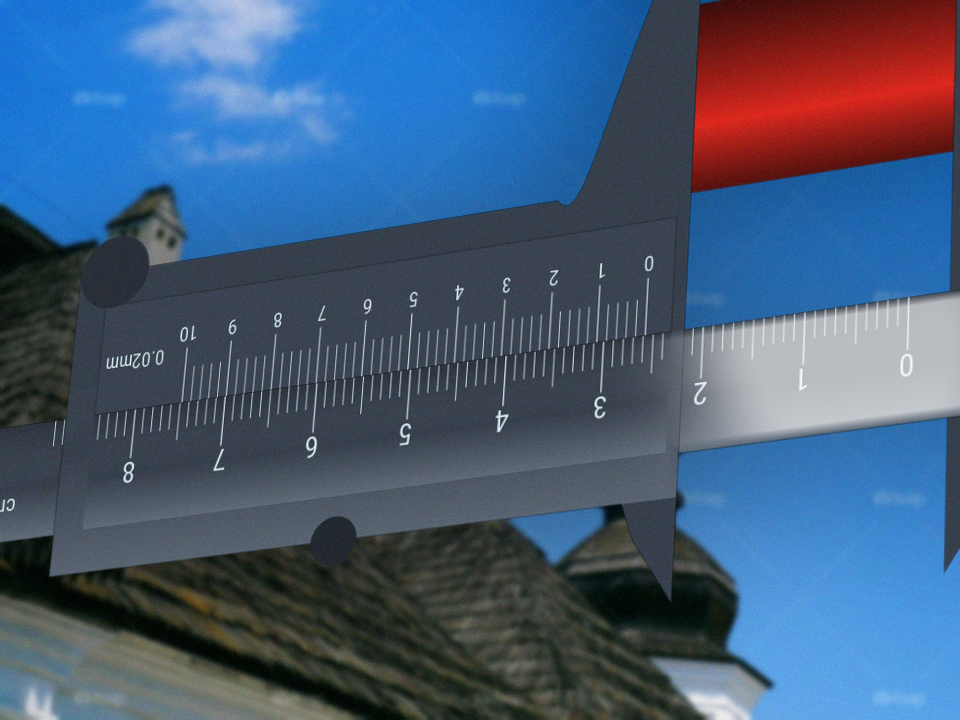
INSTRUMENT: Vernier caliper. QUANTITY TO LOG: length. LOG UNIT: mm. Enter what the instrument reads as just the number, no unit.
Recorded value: 25.8
